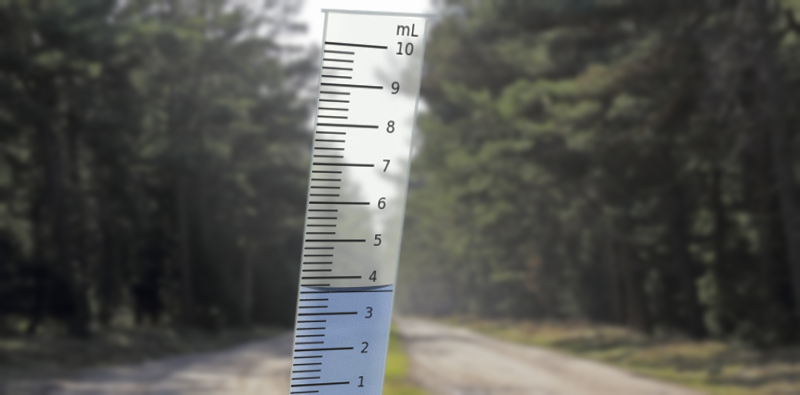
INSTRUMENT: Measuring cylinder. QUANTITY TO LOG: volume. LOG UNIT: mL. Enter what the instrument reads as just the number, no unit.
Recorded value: 3.6
